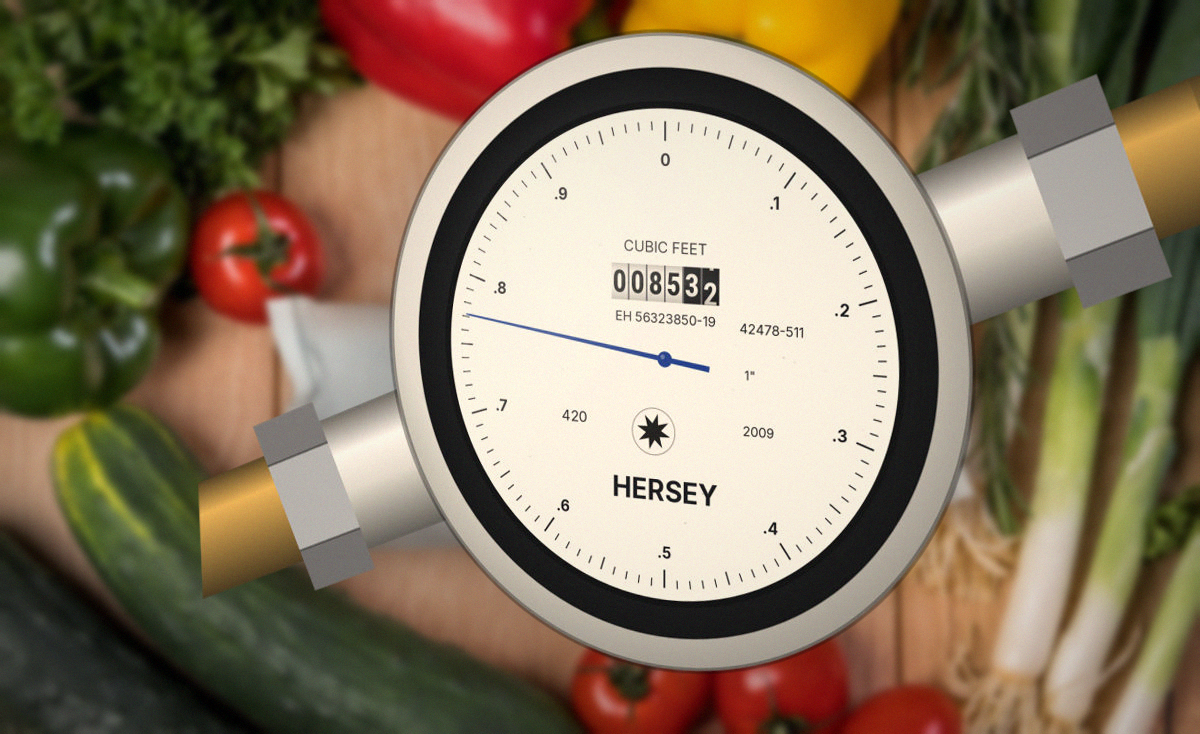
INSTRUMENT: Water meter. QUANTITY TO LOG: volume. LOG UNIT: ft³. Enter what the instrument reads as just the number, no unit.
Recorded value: 8531.77
